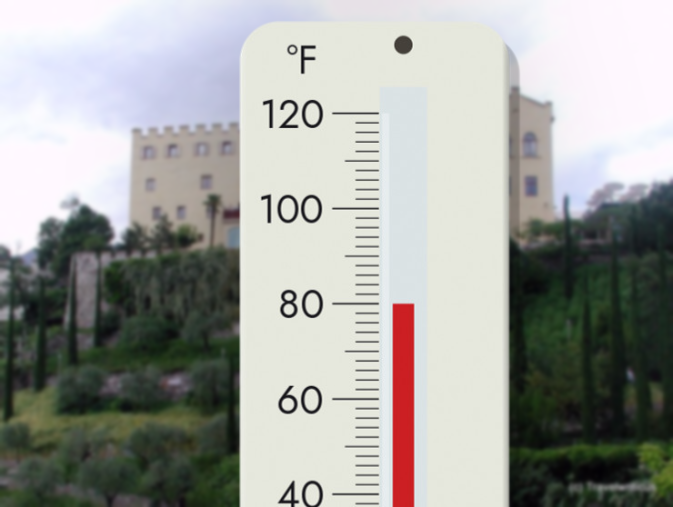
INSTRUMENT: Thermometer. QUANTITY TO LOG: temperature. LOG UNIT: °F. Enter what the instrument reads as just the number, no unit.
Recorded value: 80
